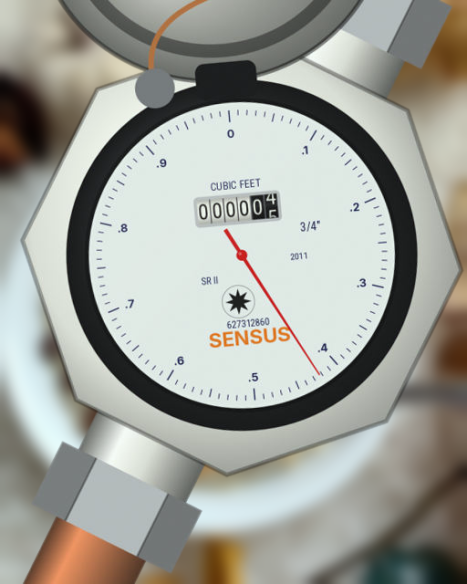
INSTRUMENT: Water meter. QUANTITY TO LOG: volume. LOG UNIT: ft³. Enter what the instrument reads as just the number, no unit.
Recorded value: 4.42
